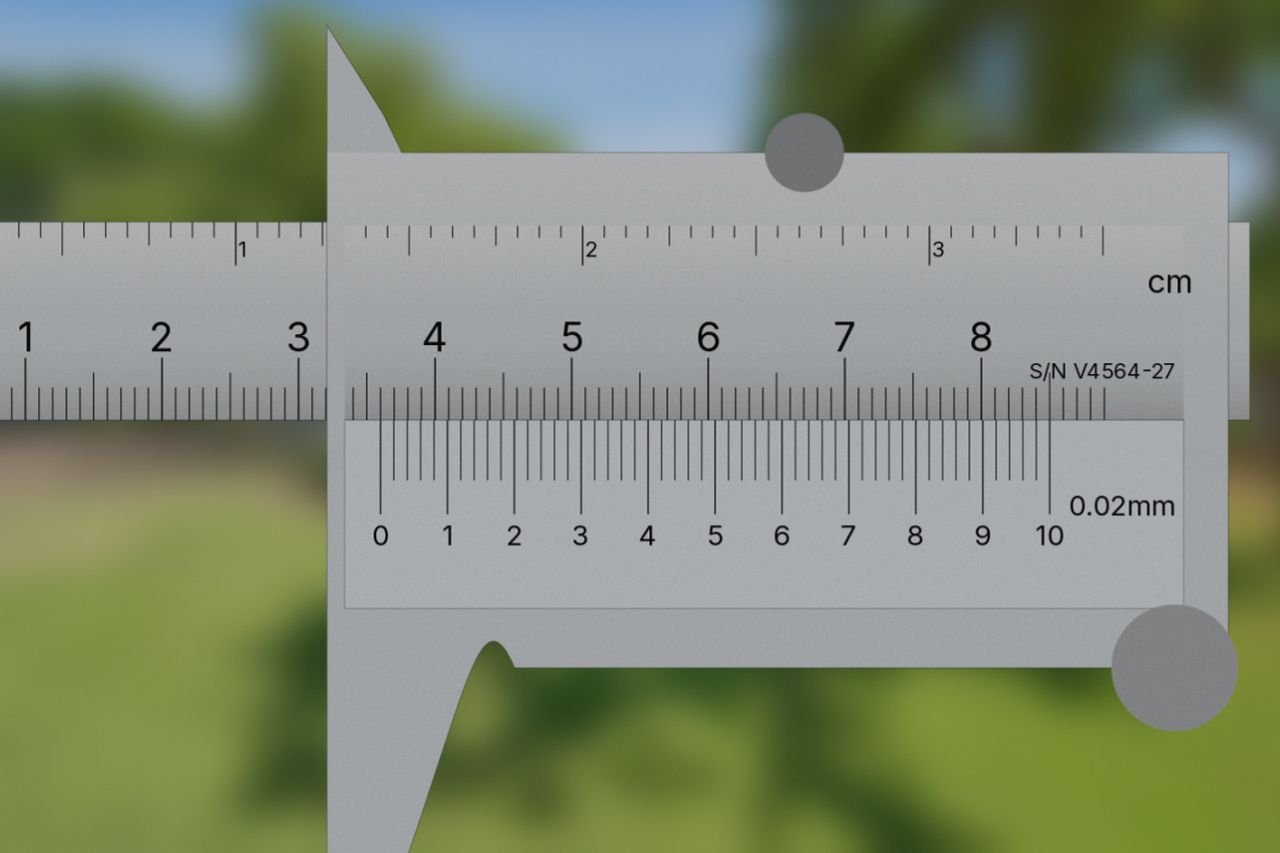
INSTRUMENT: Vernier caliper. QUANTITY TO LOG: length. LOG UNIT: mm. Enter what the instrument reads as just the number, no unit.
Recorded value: 36.0
